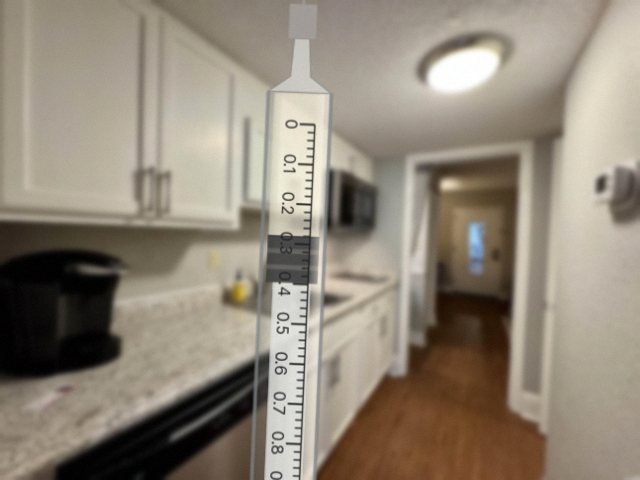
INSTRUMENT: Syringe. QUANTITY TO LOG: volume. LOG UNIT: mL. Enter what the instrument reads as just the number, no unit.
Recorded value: 0.28
